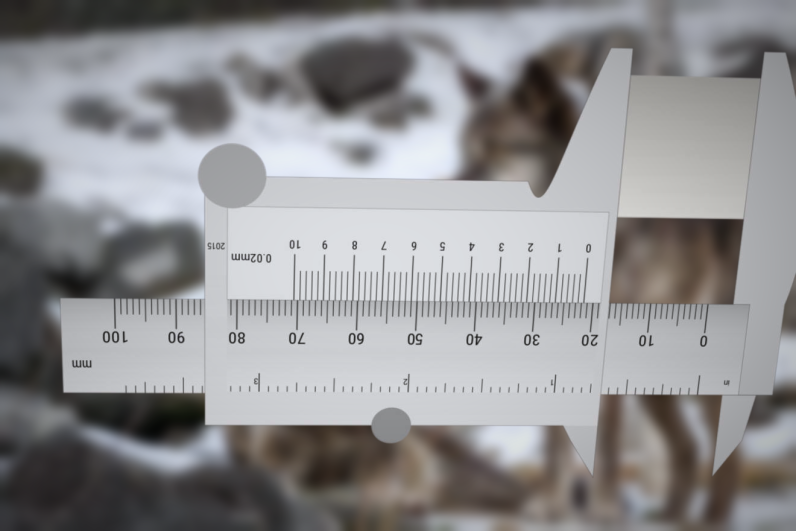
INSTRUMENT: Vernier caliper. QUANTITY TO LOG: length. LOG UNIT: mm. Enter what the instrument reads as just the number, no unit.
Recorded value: 21.6
